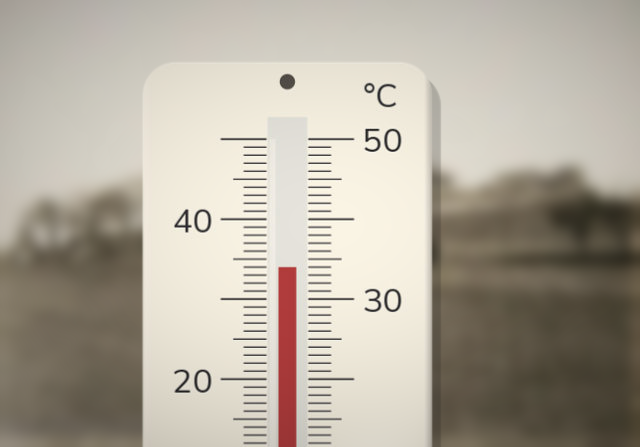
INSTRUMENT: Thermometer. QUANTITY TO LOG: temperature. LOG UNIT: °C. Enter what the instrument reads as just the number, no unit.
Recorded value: 34
